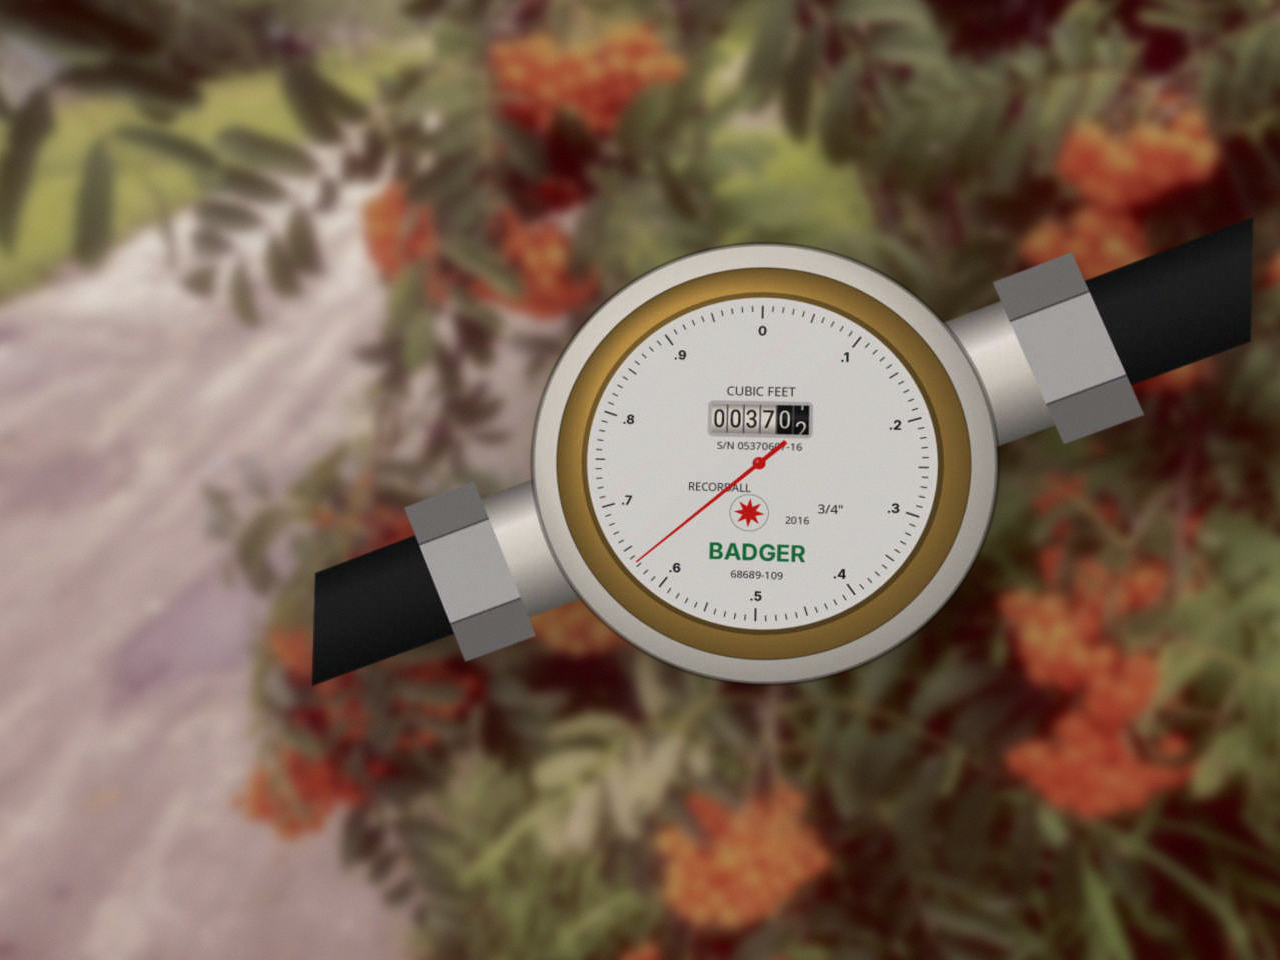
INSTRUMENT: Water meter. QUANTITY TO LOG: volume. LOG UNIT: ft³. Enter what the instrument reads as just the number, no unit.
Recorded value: 3701.63
